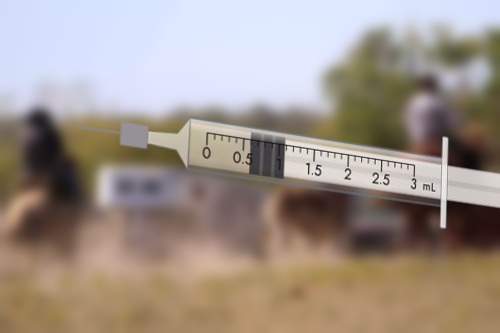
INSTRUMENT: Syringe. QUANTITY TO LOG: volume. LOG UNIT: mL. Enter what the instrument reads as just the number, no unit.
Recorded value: 0.6
